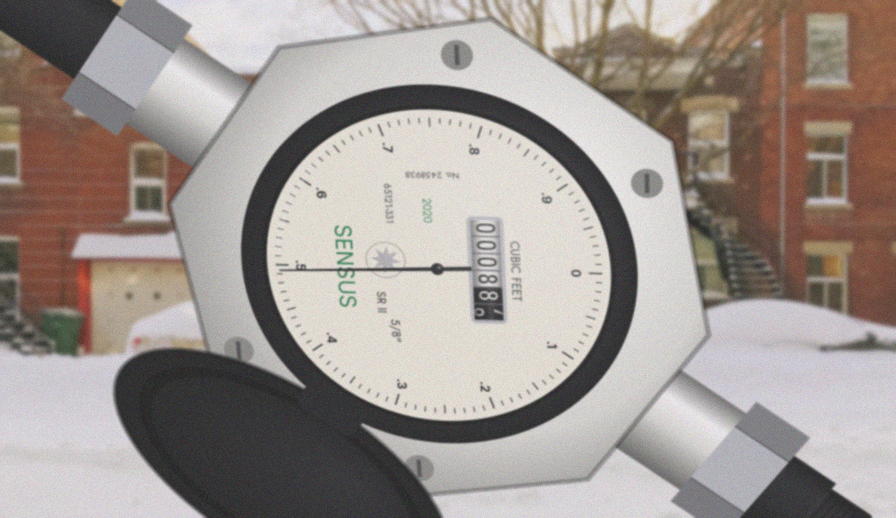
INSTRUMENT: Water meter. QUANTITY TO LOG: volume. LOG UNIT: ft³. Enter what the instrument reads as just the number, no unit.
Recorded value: 887.49
